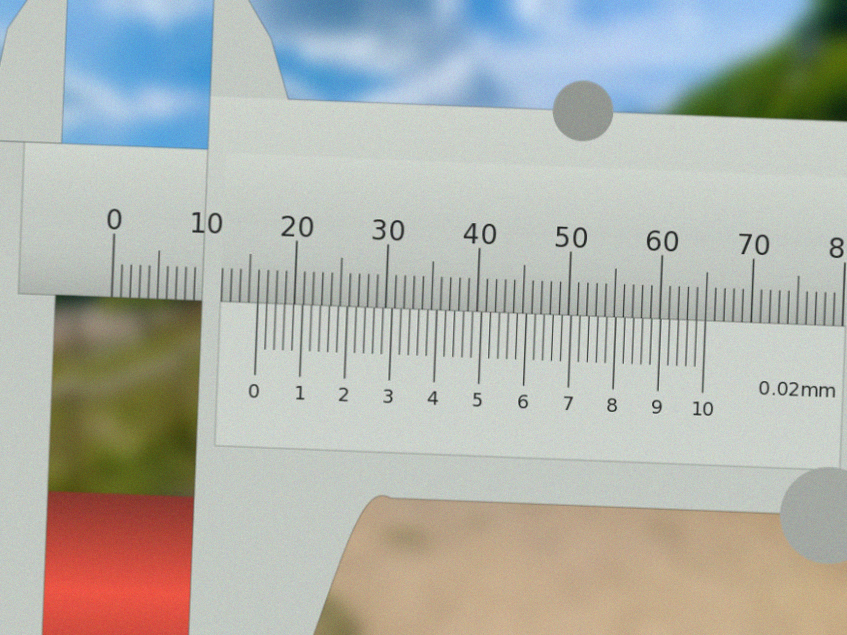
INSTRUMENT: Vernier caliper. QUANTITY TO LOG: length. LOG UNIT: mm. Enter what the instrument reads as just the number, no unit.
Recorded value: 16.0
